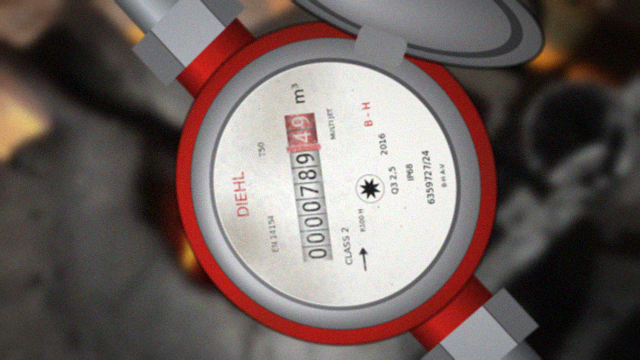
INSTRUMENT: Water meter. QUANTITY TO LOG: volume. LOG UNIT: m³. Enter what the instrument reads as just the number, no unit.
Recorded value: 789.49
